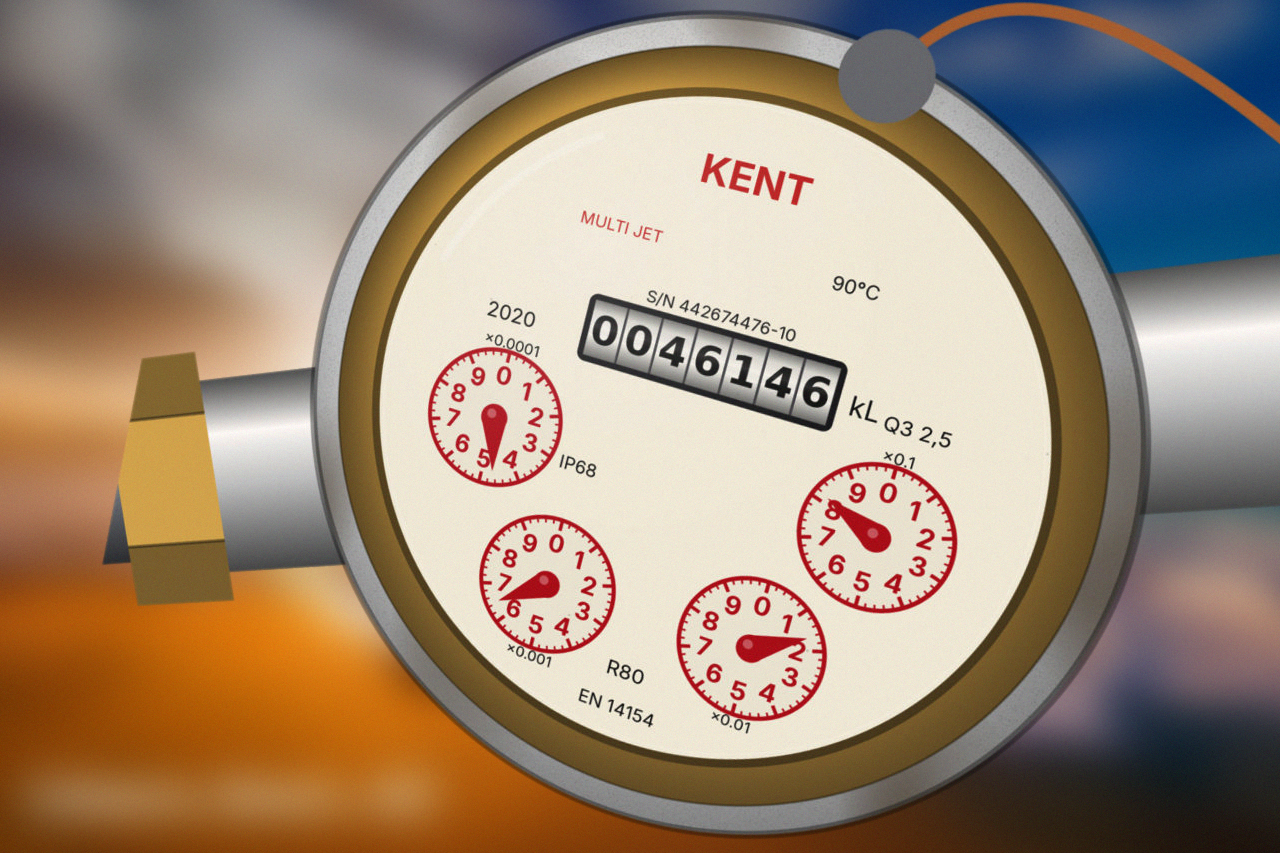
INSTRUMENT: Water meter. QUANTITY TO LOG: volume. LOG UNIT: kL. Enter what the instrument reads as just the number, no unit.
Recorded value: 46146.8164
